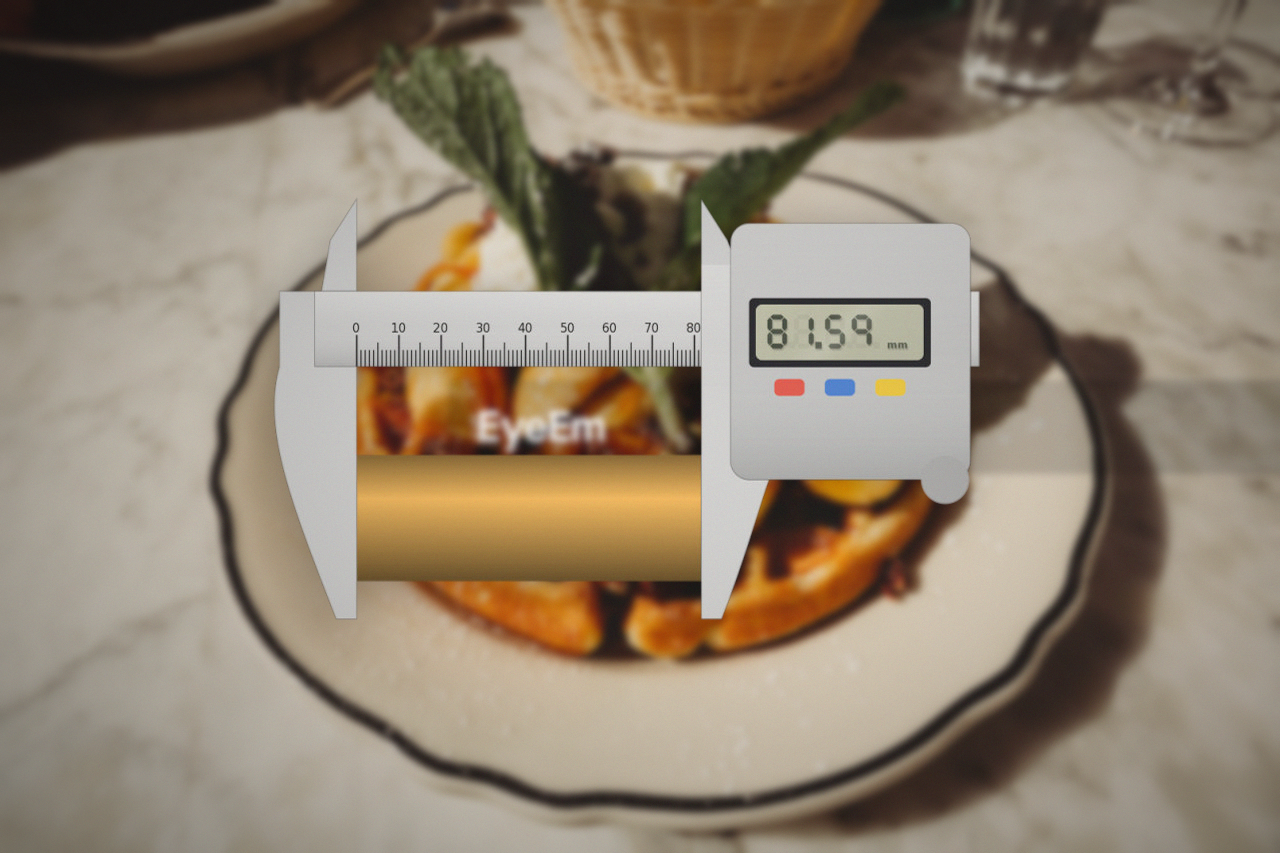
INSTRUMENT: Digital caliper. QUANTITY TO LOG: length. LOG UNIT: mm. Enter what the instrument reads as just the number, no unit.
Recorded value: 81.59
